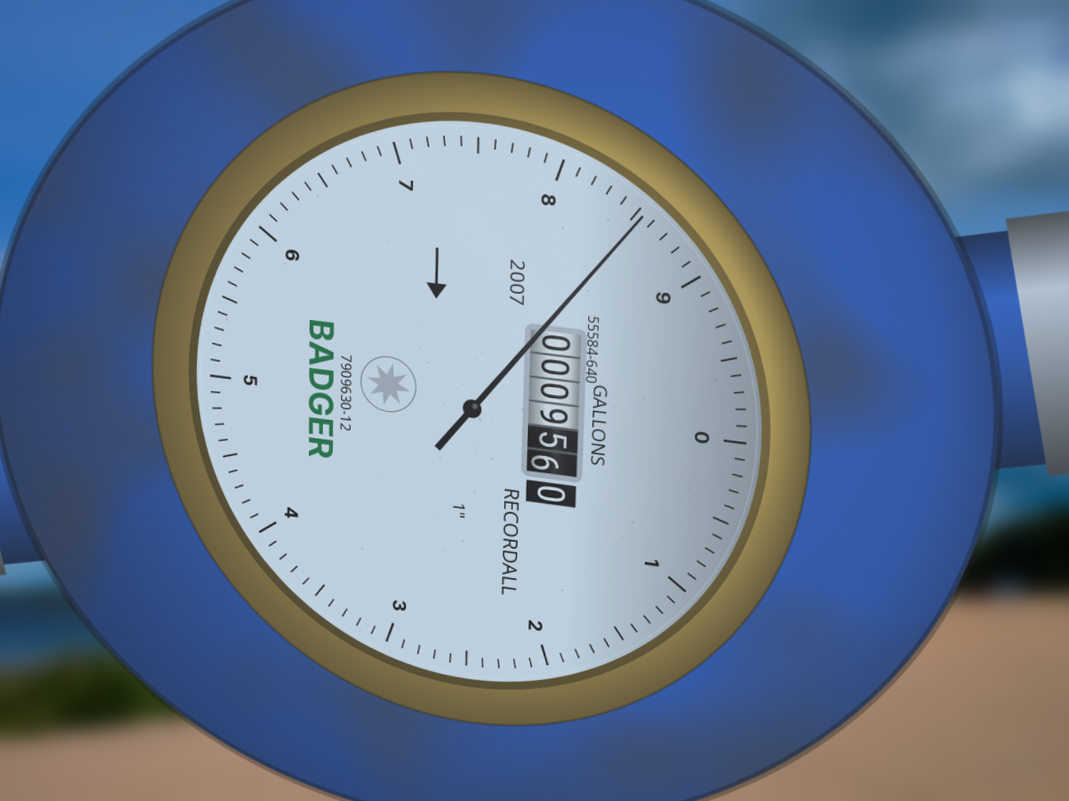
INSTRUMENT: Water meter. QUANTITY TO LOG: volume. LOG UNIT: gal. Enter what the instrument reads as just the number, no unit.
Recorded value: 9558.5
